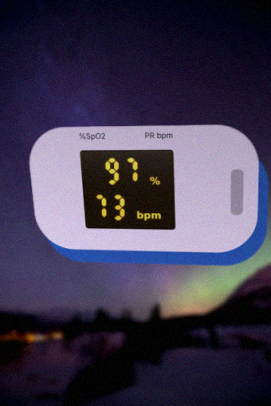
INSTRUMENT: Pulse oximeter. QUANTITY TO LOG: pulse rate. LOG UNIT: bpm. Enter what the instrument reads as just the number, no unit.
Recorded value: 73
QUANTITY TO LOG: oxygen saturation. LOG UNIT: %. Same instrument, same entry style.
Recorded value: 97
